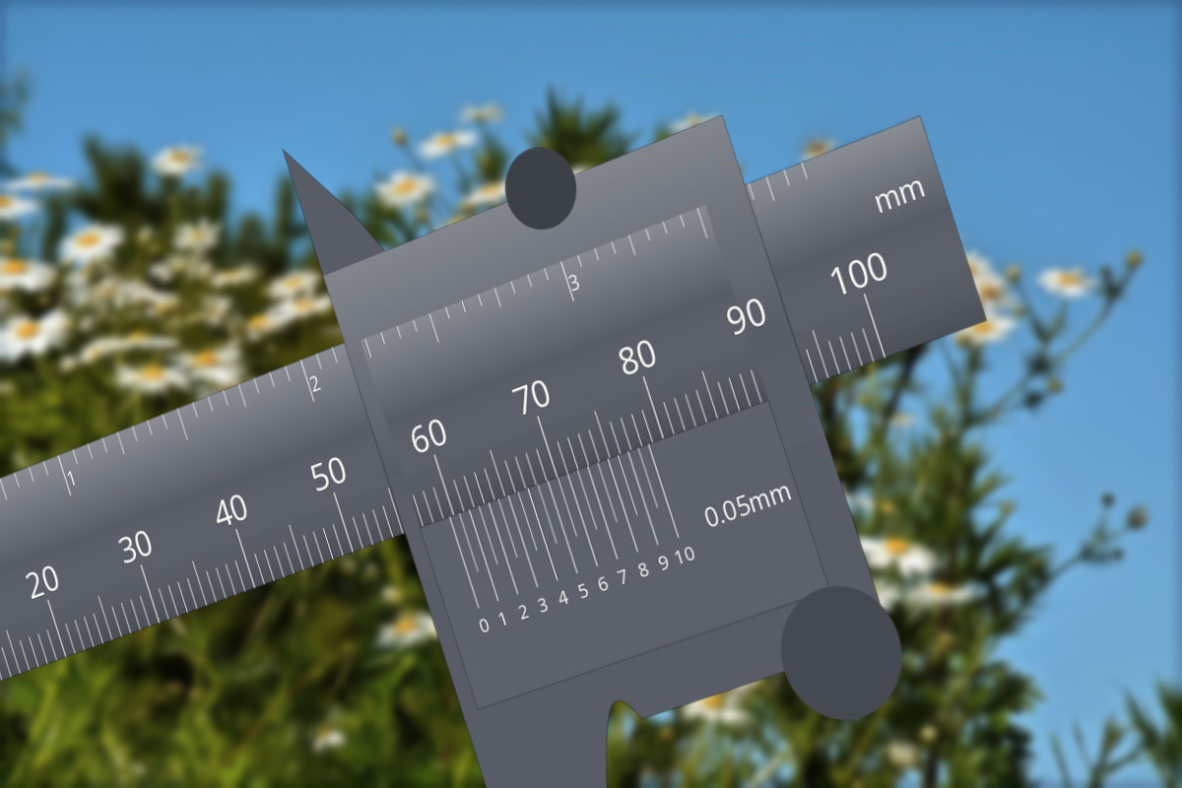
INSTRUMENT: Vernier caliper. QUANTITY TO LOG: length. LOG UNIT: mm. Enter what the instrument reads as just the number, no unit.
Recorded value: 59.6
